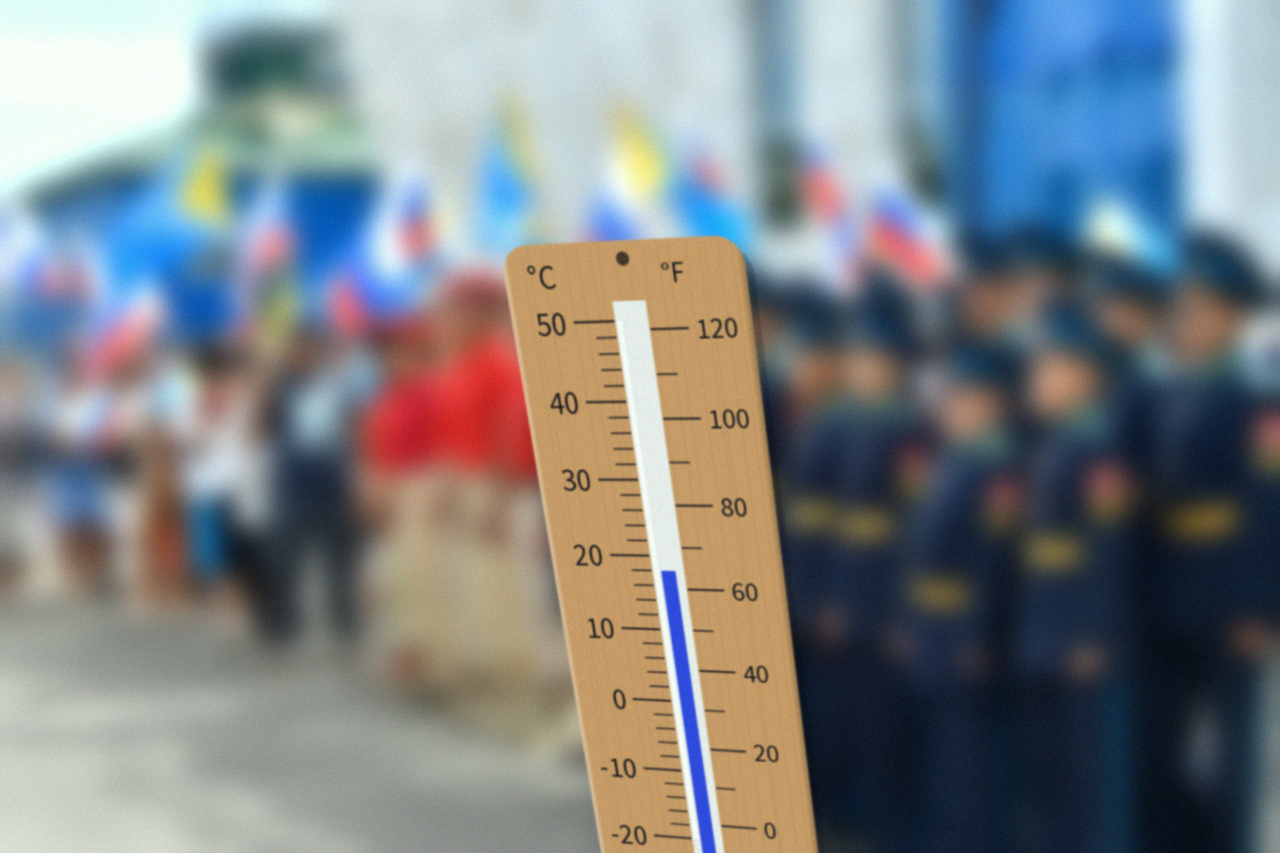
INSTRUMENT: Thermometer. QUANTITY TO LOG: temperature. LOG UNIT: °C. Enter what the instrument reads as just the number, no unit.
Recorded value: 18
